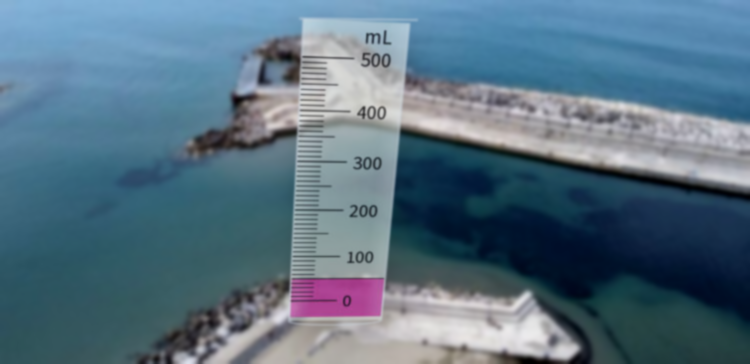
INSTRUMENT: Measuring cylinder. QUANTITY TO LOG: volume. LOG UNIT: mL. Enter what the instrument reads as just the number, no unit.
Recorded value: 50
